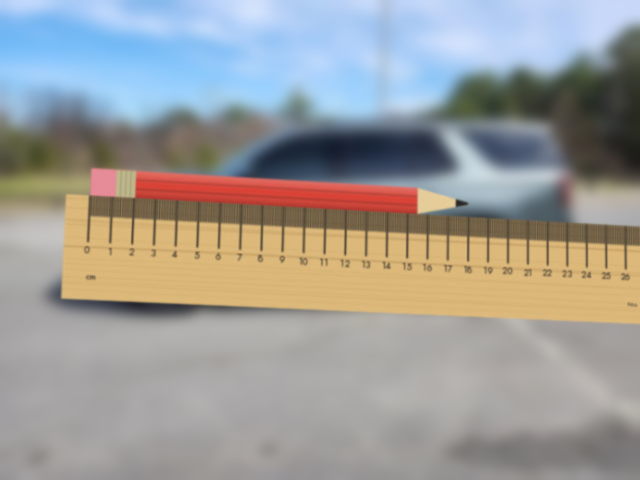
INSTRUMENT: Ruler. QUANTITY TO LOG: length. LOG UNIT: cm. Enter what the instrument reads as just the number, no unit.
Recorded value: 18
